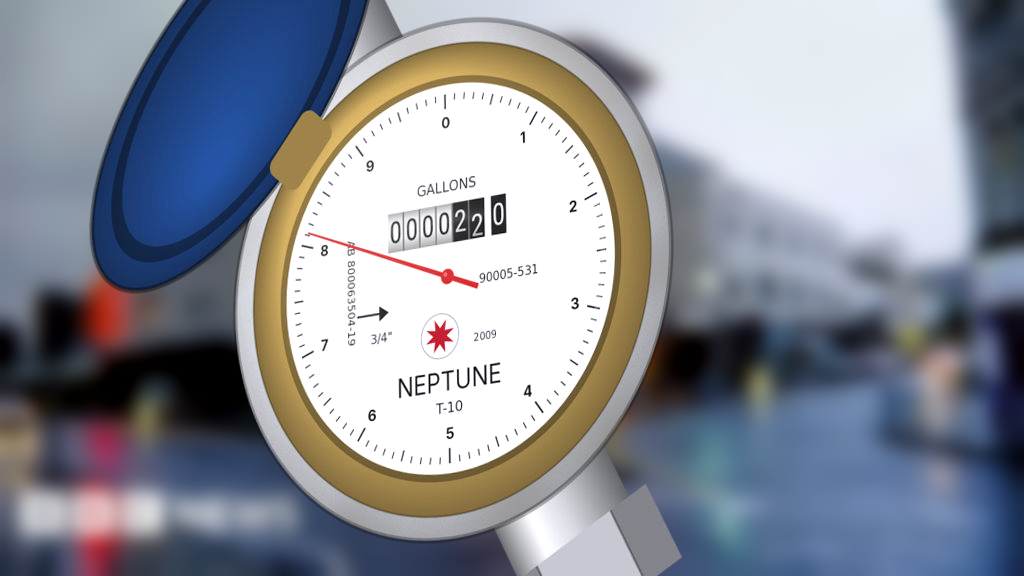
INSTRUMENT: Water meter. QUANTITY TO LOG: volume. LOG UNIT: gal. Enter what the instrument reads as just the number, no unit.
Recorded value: 218.1
